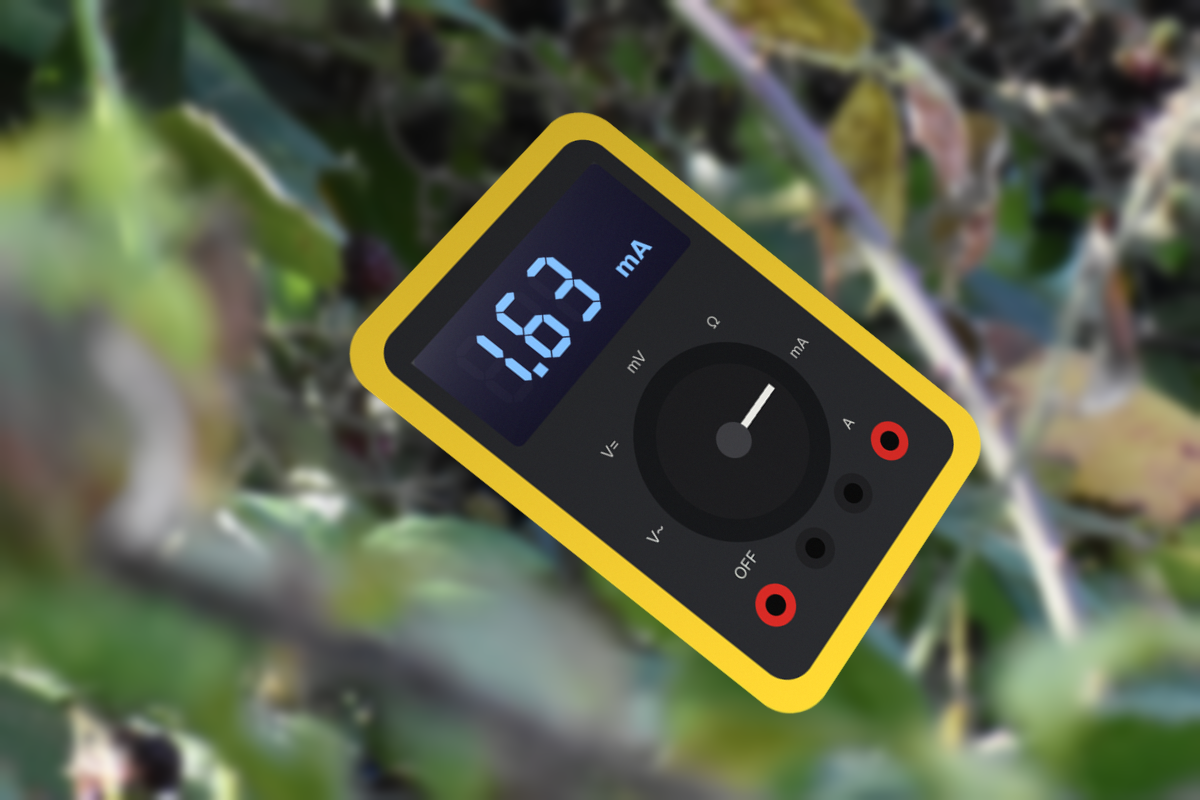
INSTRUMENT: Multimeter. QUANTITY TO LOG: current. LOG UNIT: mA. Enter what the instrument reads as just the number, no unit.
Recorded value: 1.63
